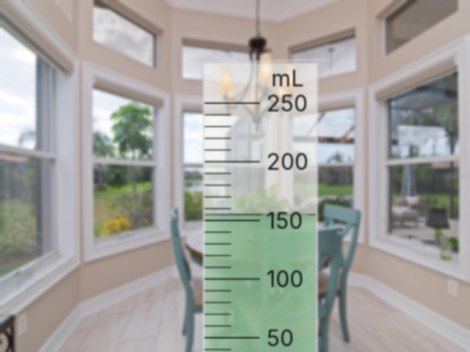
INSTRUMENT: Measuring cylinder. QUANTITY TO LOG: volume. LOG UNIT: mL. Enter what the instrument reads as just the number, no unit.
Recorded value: 155
